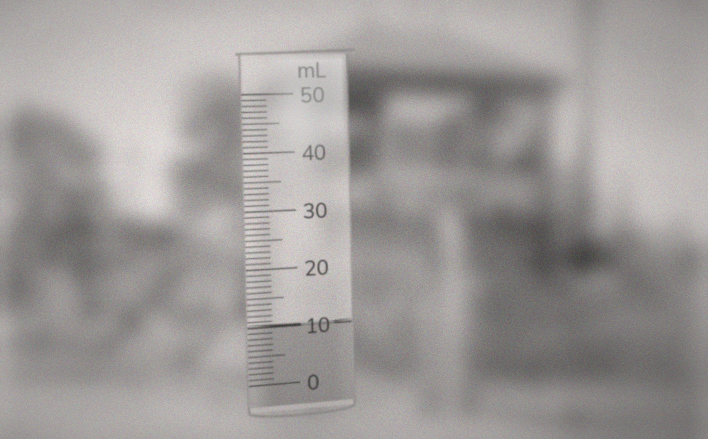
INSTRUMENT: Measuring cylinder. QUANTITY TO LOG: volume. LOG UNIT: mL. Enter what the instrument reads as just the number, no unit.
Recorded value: 10
